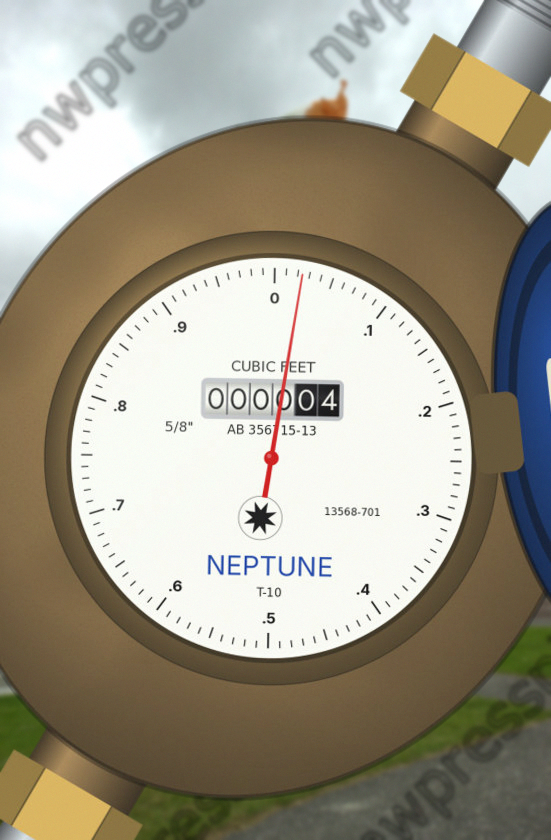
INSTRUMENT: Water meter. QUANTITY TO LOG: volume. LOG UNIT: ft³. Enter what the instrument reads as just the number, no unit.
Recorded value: 4.02
